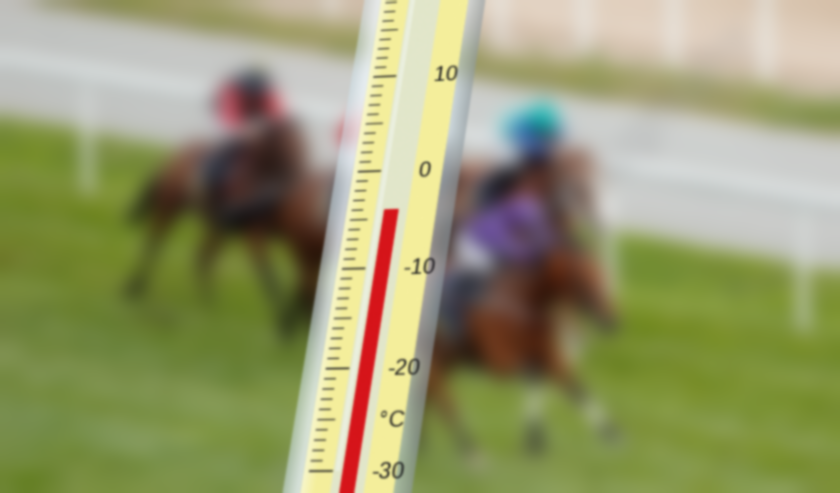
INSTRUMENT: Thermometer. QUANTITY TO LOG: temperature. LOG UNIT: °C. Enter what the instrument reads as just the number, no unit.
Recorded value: -4
